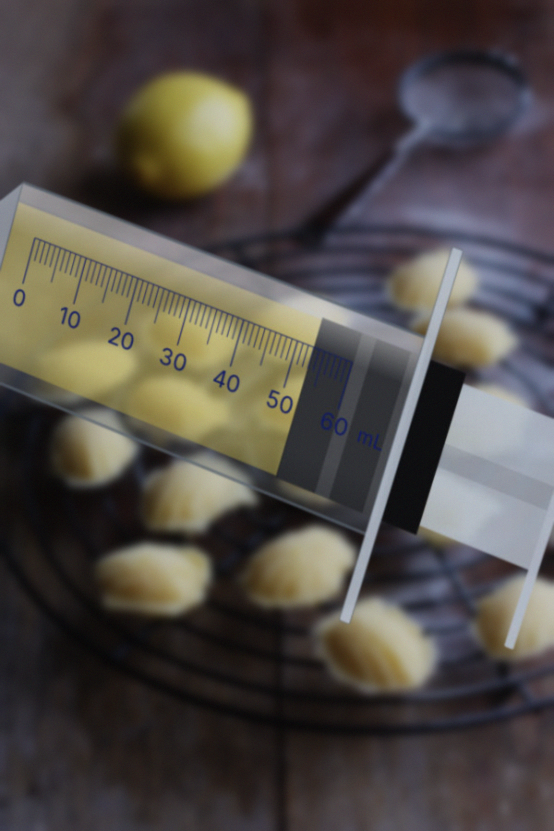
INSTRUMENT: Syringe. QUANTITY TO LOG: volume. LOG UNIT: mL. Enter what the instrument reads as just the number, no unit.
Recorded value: 53
